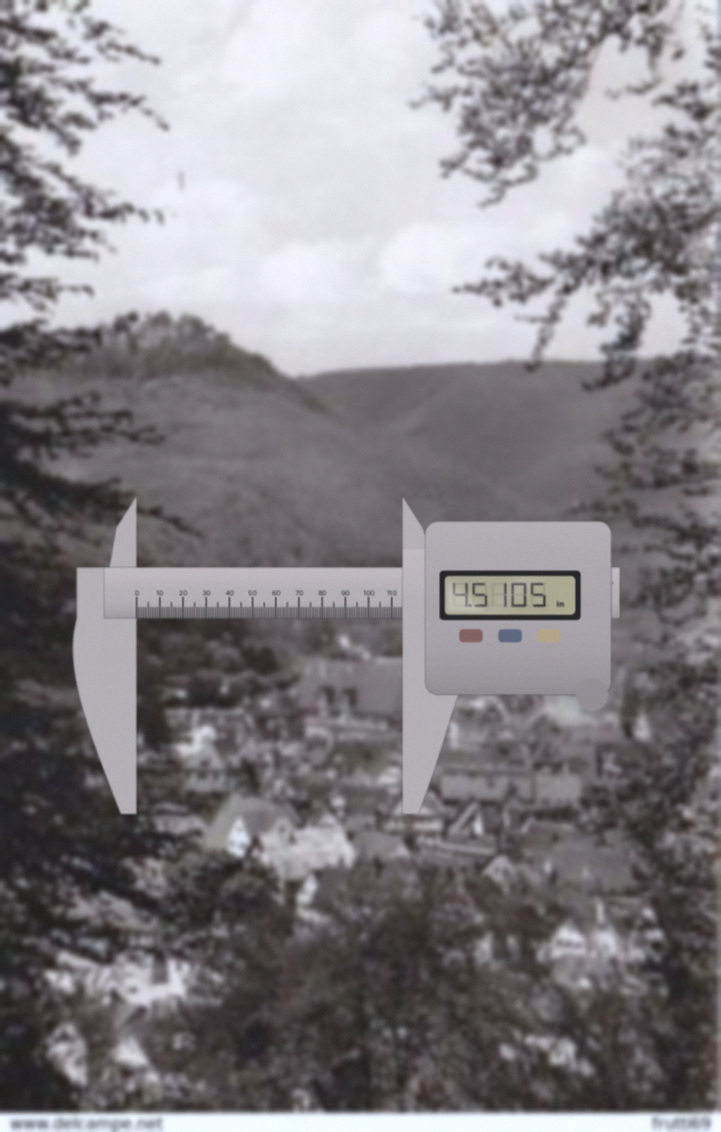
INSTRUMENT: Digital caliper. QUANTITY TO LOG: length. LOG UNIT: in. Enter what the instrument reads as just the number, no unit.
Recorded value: 4.5105
